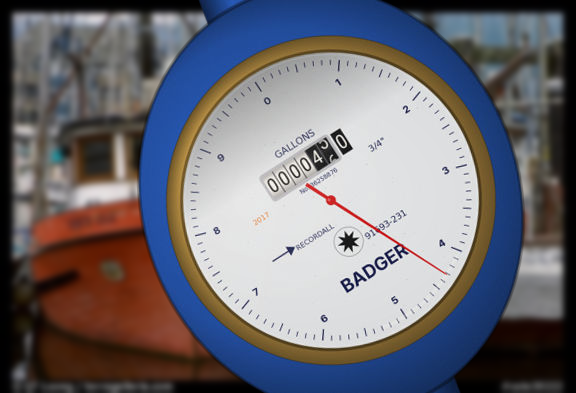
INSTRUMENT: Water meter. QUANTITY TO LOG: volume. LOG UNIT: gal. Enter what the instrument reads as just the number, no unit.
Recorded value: 454.3
